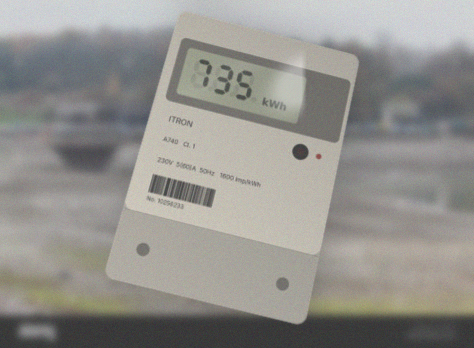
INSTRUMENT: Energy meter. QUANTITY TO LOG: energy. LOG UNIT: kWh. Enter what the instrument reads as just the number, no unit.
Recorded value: 735
